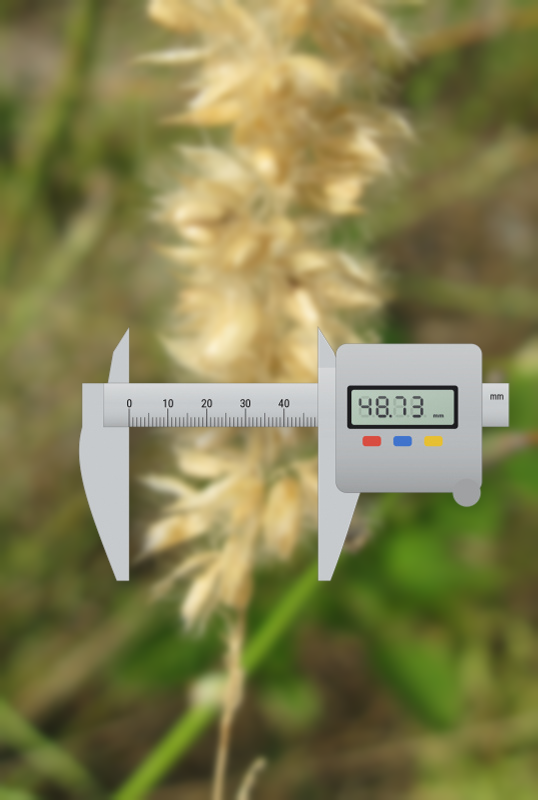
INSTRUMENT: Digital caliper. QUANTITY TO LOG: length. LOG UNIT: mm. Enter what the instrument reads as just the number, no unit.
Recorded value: 48.73
